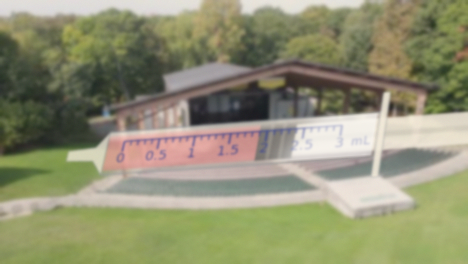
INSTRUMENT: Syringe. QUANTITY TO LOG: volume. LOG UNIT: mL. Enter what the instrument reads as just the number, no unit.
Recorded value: 1.9
